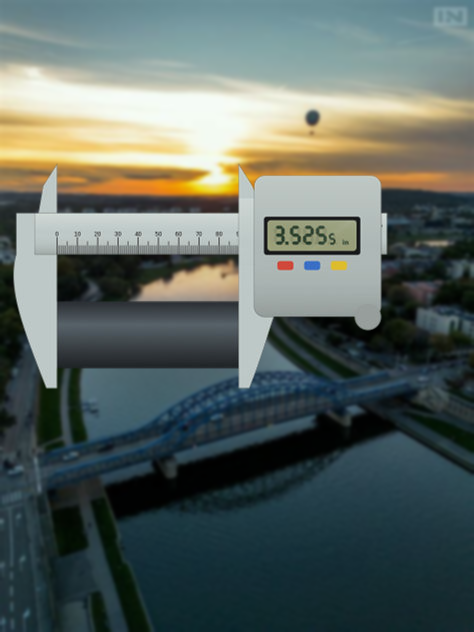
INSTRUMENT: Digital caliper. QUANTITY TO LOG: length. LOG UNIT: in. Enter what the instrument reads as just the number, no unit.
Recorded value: 3.5255
